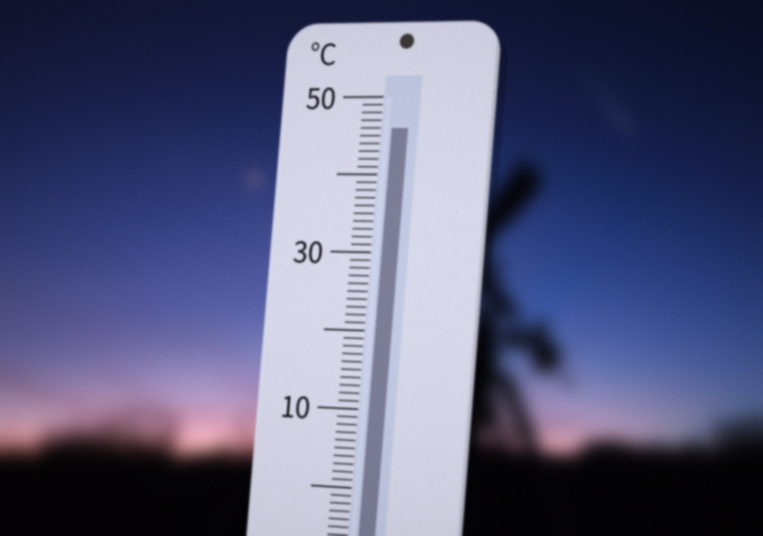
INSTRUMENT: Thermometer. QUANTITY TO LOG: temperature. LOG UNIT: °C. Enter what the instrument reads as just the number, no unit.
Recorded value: 46
